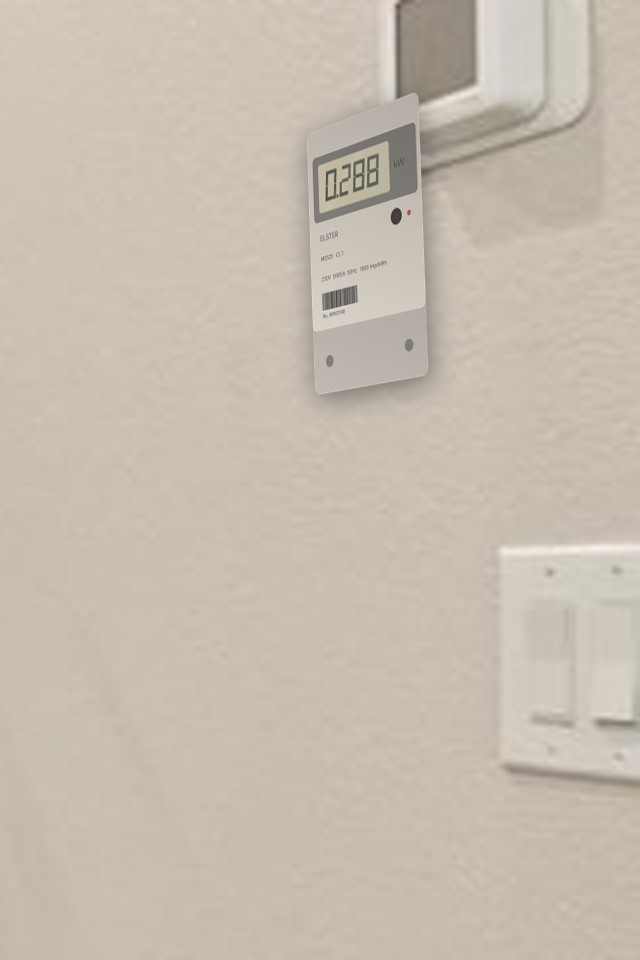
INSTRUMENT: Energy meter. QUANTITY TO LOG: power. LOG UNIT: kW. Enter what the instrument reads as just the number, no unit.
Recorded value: 0.288
